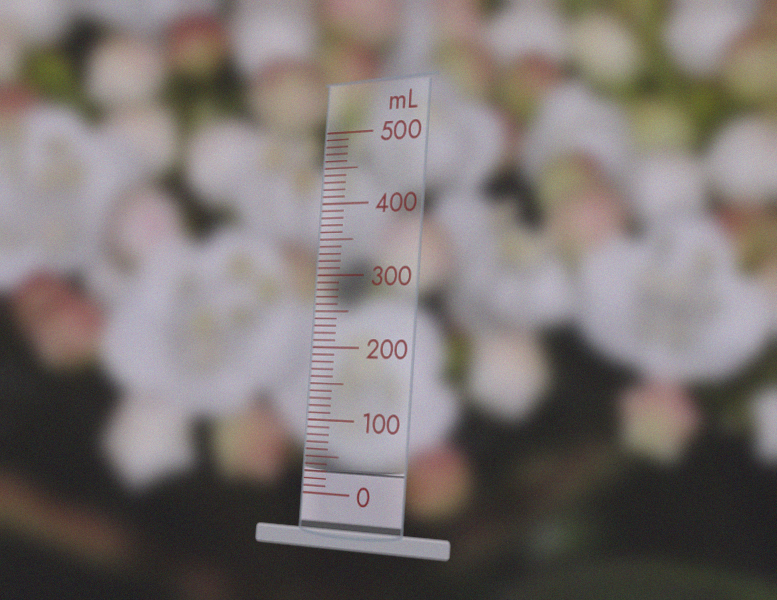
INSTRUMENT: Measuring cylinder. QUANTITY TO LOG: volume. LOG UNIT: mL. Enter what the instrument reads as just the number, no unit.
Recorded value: 30
